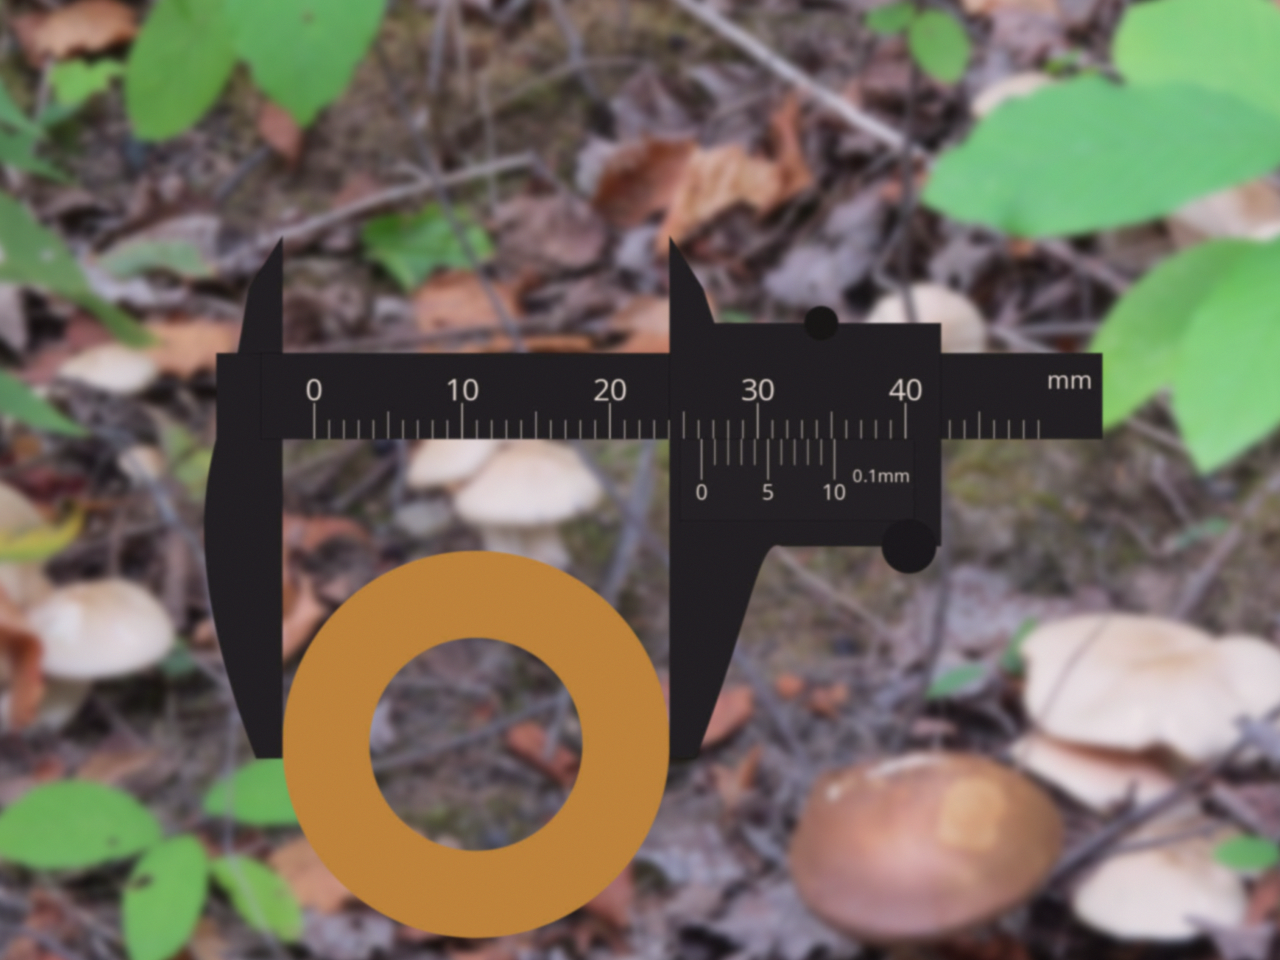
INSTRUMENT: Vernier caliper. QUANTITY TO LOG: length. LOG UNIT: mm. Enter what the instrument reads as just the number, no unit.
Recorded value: 26.2
